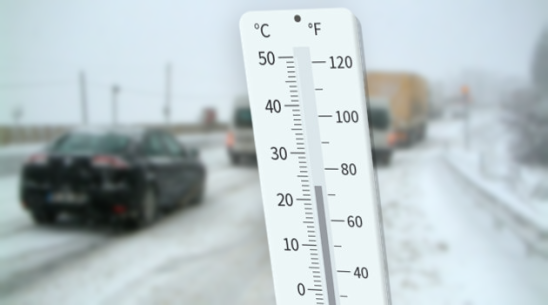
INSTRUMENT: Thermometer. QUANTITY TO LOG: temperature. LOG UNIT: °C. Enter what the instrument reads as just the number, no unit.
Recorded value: 23
